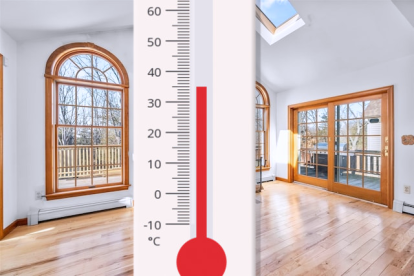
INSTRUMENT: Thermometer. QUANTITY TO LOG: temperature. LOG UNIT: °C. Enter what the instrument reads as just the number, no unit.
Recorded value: 35
